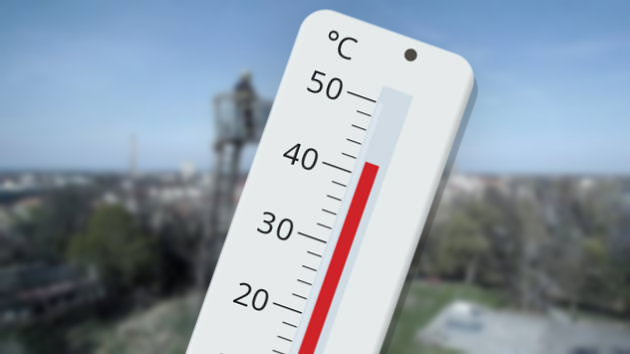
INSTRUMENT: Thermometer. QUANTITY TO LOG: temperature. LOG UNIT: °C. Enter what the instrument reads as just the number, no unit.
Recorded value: 42
